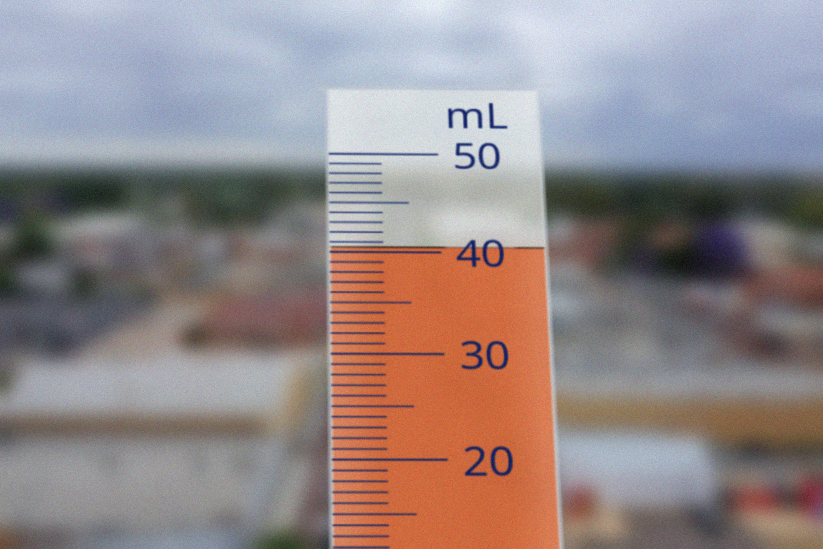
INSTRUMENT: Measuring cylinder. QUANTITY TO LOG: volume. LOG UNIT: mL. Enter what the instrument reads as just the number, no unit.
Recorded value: 40.5
